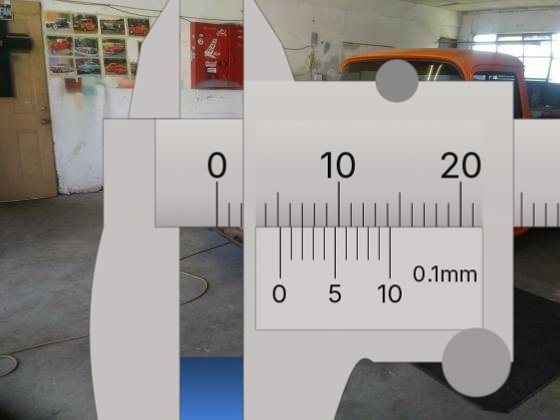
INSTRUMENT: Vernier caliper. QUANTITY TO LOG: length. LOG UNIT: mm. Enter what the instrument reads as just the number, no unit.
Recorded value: 5.2
